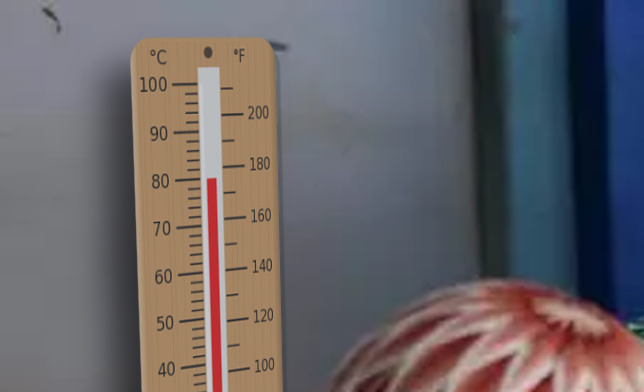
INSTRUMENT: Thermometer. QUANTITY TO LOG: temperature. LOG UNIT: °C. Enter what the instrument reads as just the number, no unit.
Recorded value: 80
